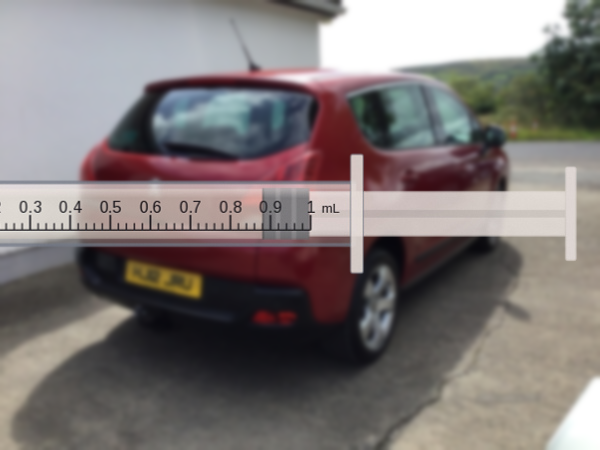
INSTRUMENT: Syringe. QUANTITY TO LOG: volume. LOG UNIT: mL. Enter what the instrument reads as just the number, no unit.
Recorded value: 0.88
